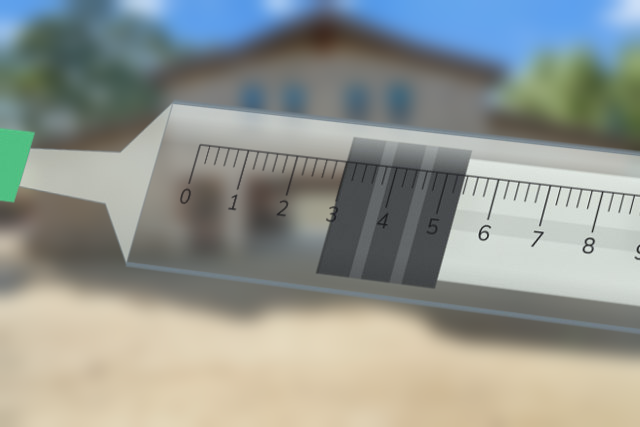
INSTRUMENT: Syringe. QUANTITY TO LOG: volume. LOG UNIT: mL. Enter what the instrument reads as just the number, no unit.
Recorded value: 3
